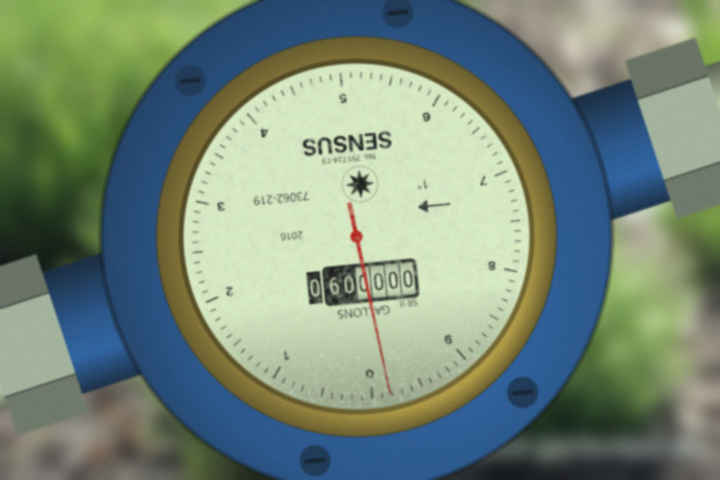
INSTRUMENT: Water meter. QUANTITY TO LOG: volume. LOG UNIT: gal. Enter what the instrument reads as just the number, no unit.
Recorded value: 89.8
